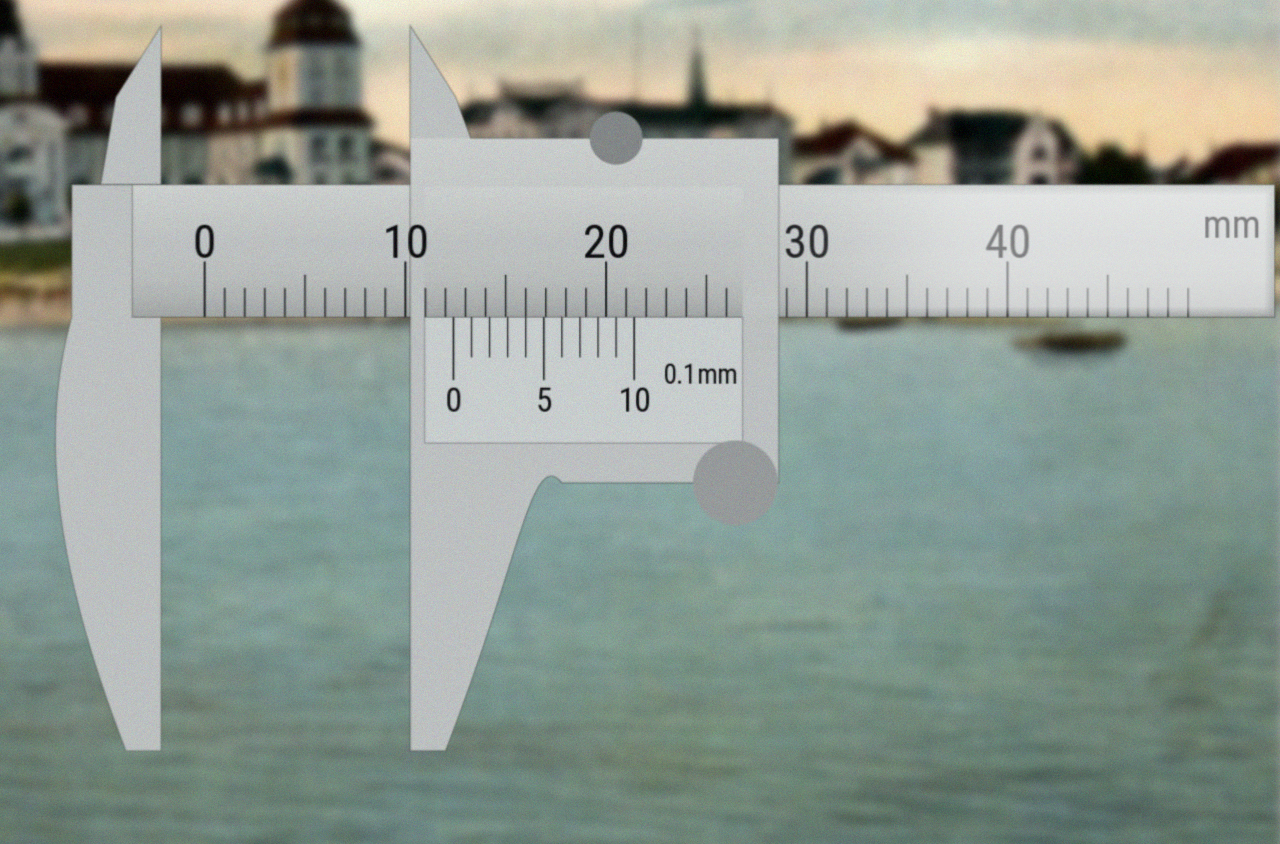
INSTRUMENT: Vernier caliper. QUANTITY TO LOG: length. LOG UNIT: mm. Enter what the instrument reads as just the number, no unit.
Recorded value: 12.4
